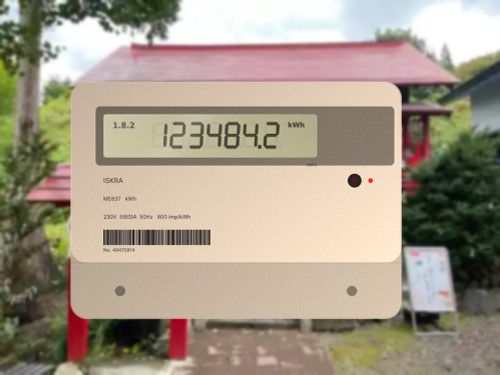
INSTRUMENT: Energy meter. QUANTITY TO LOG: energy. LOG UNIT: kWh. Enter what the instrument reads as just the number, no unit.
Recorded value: 123484.2
